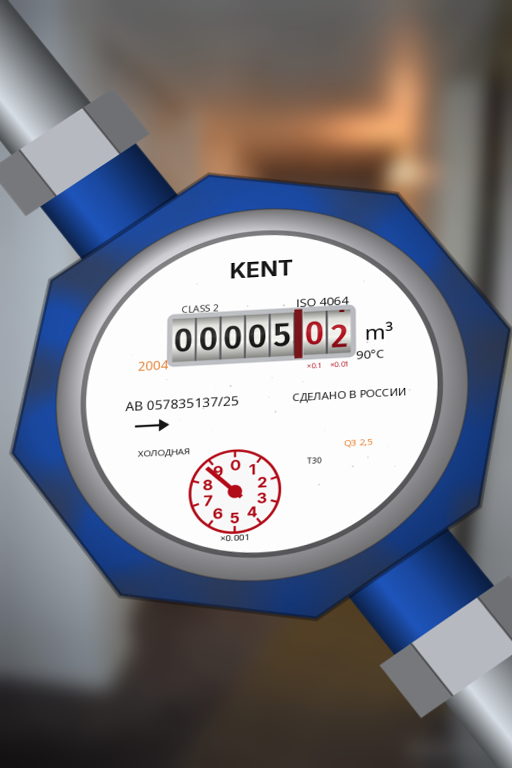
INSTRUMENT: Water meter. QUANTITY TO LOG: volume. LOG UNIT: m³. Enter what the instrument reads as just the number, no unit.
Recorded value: 5.018
